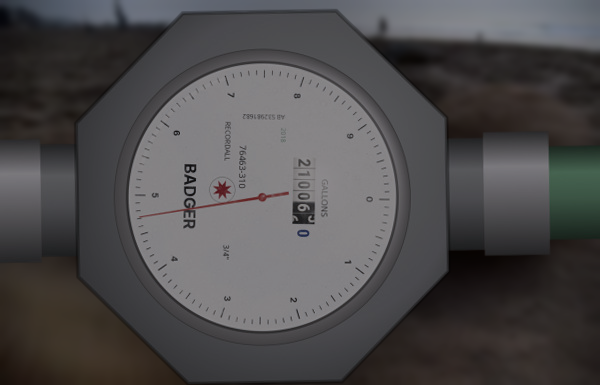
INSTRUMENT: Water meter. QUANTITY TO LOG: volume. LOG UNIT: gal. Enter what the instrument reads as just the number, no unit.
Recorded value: 2100654.7
